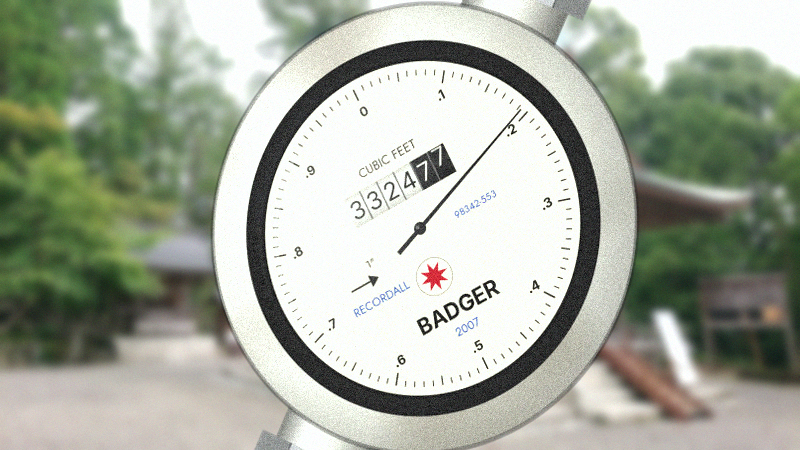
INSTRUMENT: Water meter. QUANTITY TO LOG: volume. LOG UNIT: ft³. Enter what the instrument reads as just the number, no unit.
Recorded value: 332477.19
